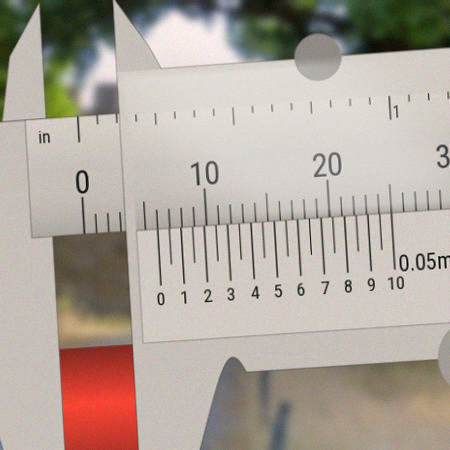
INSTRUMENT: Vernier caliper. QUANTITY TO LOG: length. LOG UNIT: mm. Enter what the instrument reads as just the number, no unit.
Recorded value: 6.0
